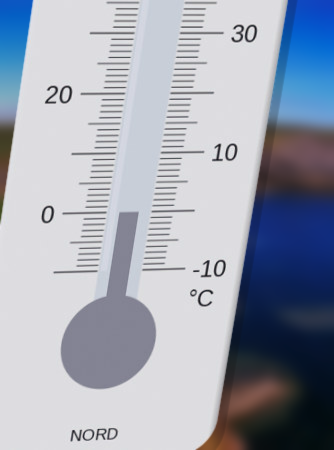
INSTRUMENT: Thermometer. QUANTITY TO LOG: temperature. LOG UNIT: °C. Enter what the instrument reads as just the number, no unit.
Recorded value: 0
